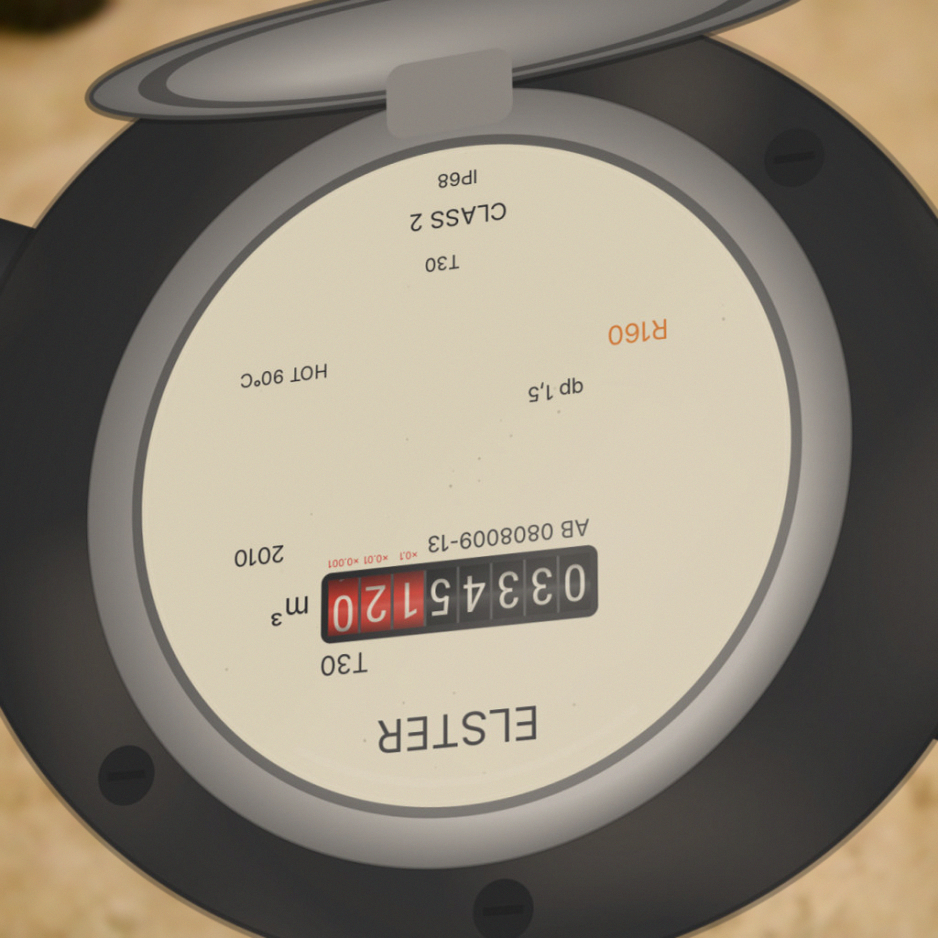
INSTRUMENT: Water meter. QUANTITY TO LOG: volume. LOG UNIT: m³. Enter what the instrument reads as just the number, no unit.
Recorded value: 3345.120
